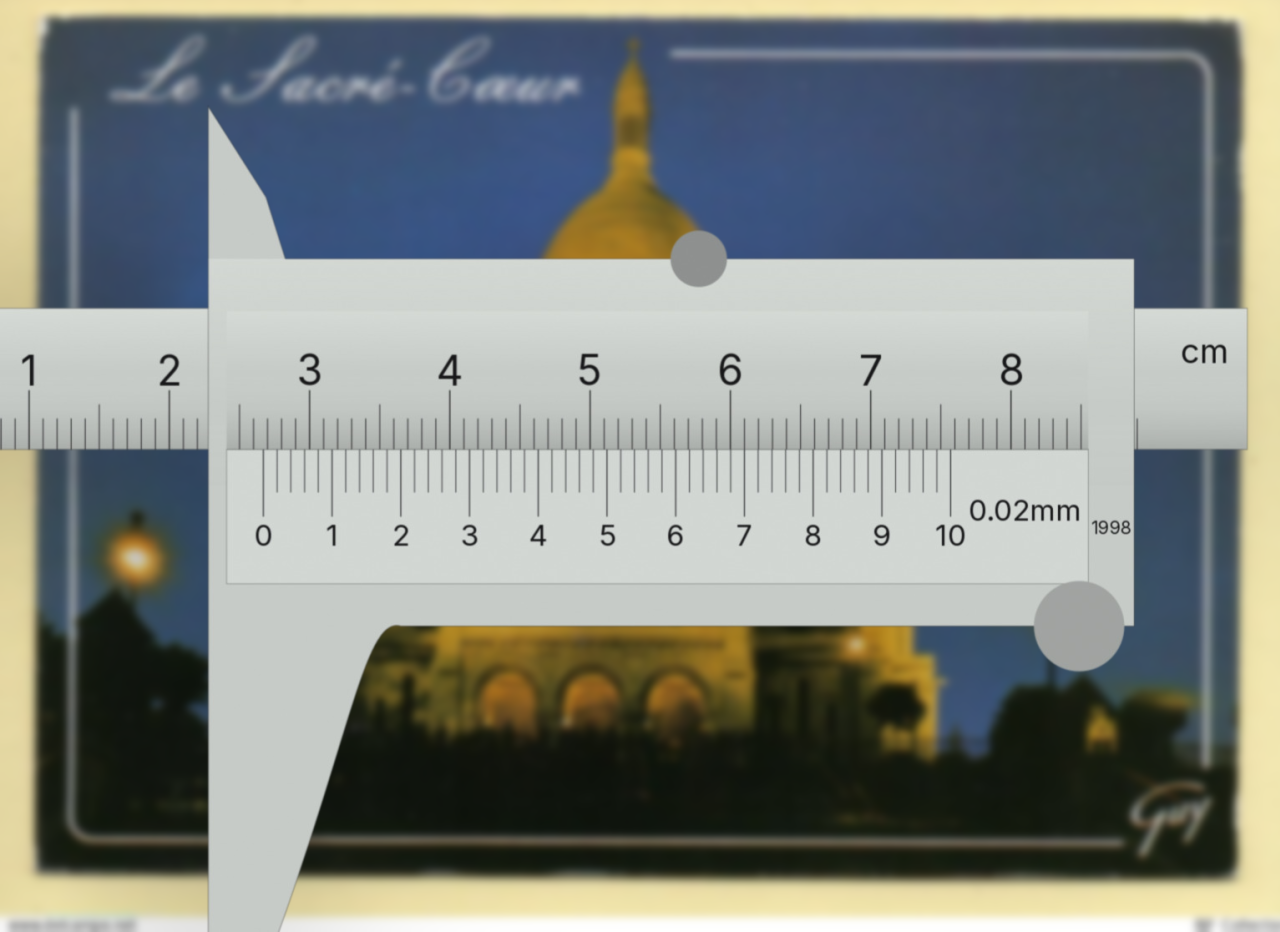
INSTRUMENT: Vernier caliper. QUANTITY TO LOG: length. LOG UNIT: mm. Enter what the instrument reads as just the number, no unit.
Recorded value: 26.7
